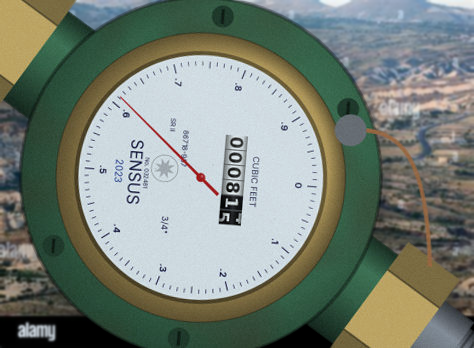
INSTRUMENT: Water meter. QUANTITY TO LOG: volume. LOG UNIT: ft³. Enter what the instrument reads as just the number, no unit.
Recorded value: 814.61
